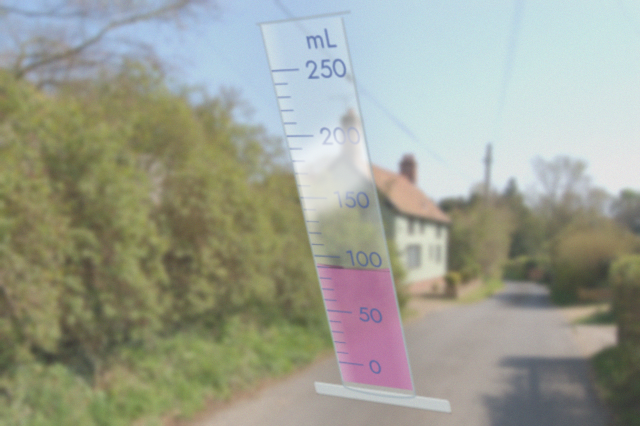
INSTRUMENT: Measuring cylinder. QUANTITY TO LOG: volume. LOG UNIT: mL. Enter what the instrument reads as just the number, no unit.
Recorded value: 90
